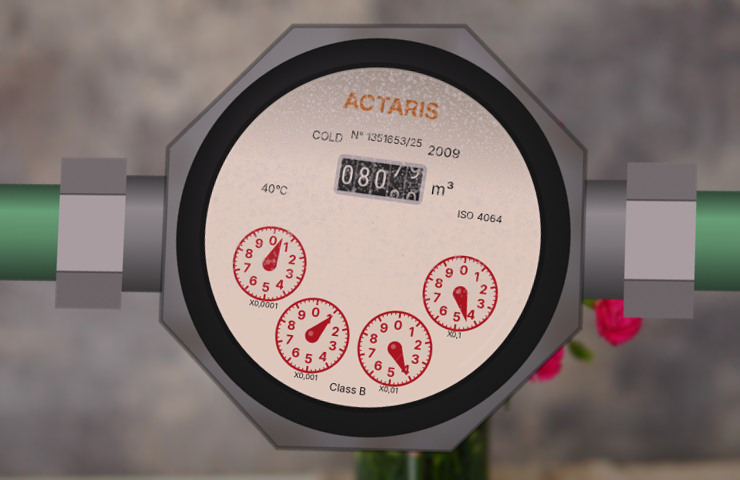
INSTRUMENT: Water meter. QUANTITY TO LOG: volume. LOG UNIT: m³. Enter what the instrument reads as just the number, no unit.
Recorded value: 8079.4410
